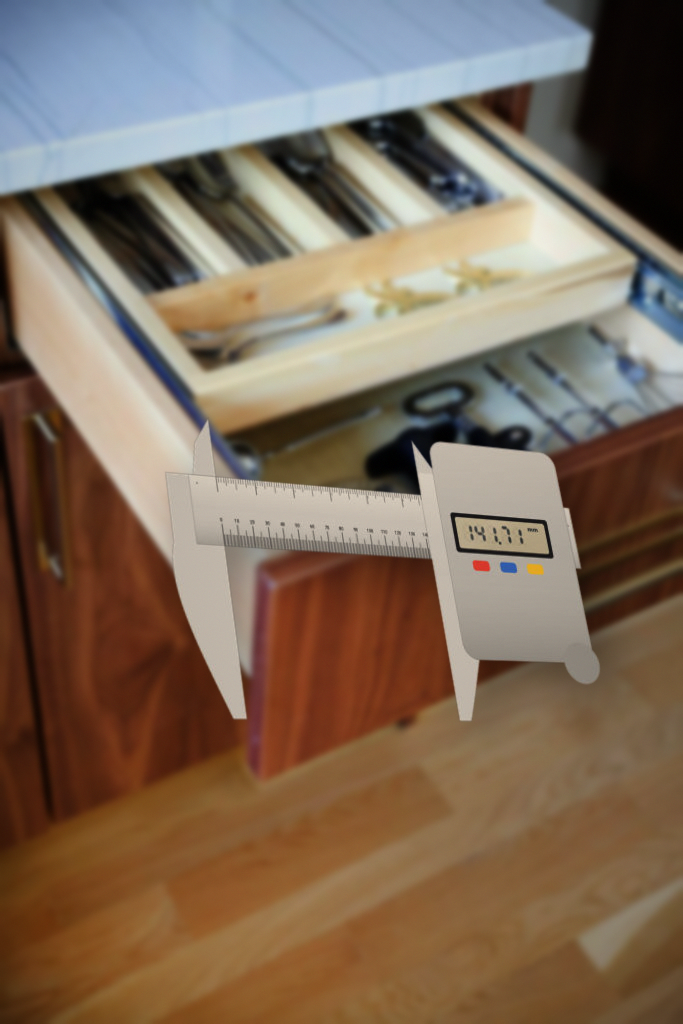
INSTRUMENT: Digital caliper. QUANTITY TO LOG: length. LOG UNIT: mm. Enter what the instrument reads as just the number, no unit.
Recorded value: 141.71
